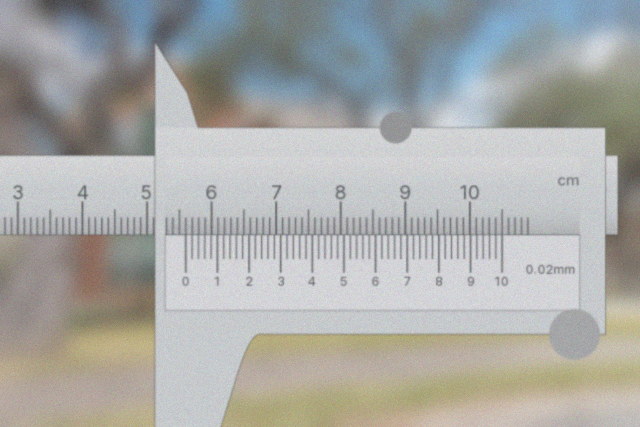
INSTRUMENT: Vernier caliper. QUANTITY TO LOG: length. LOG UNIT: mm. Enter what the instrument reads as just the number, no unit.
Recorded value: 56.0
